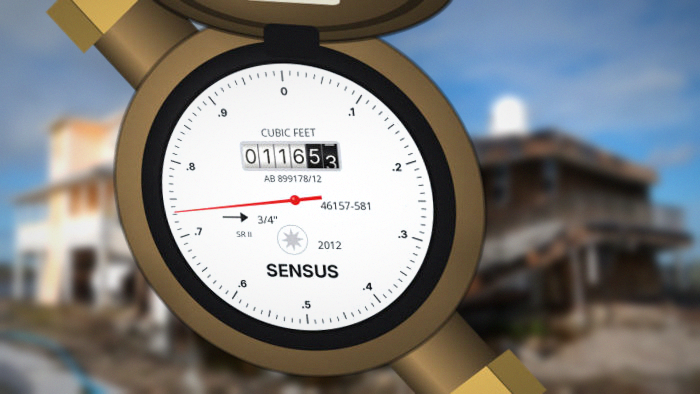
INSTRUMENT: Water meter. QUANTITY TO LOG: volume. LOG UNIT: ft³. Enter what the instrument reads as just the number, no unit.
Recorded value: 11652.73
